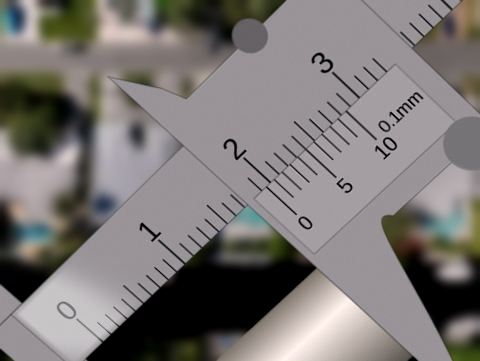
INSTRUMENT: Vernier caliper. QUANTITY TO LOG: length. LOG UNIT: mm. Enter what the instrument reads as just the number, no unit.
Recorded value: 19.5
